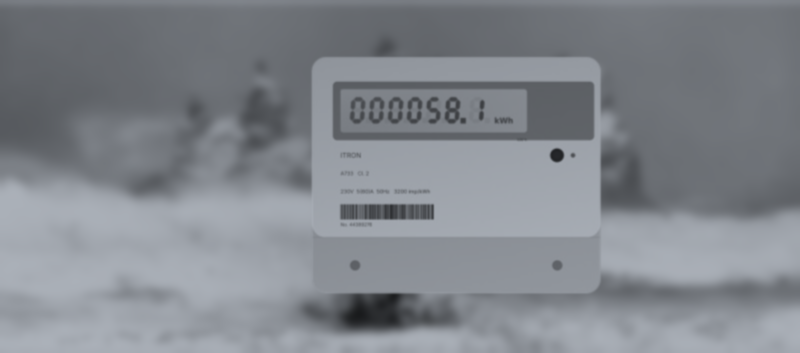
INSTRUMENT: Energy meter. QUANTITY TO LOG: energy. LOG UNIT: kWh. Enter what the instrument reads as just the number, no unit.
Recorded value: 58.1
